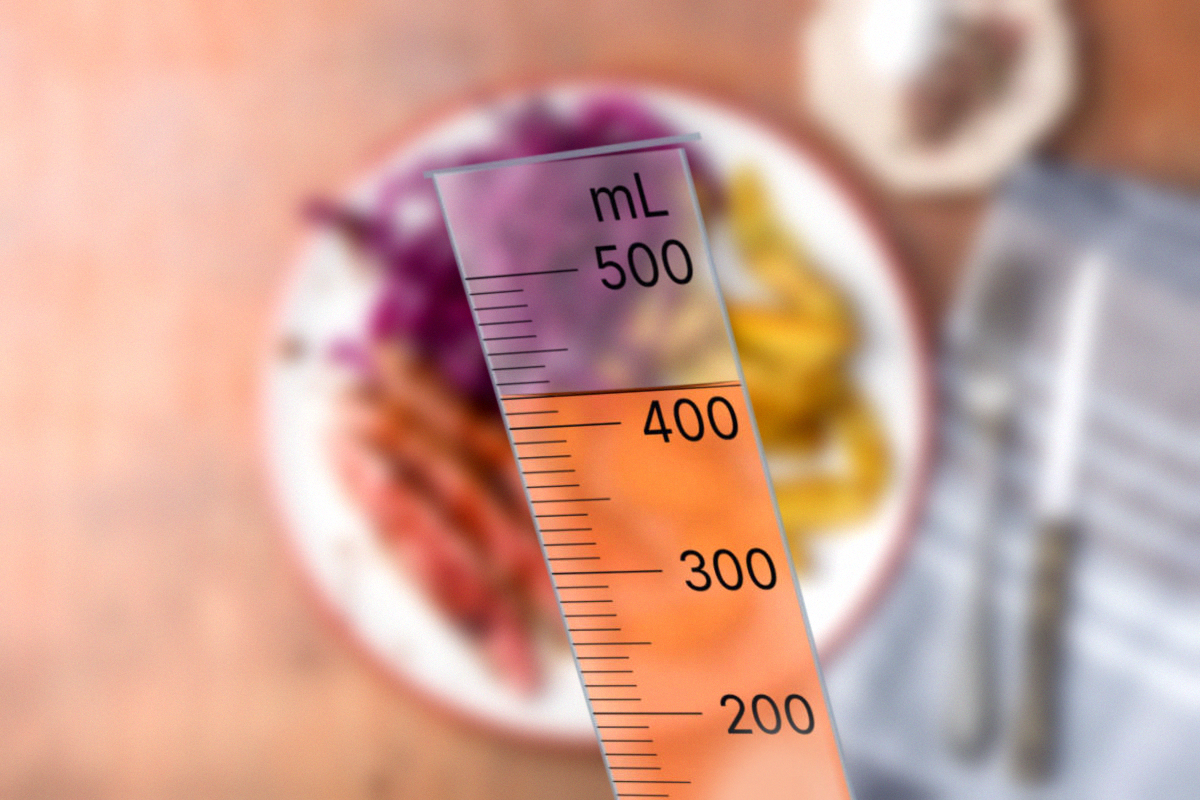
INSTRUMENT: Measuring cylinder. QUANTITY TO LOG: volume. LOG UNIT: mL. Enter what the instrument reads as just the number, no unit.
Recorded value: 420
